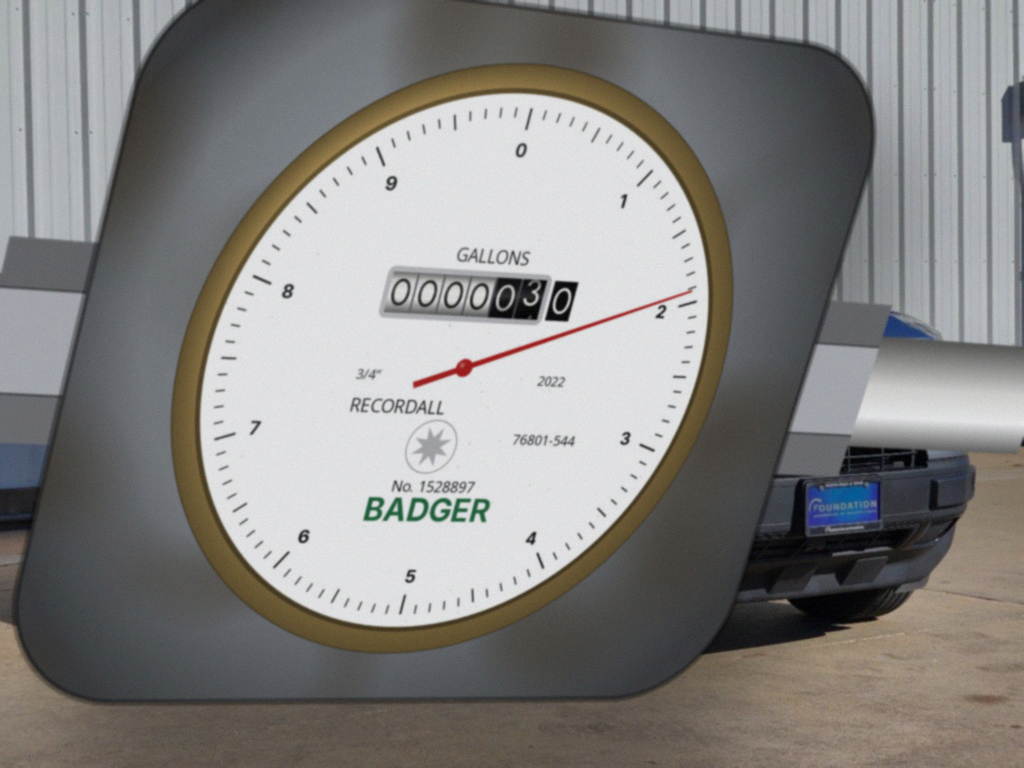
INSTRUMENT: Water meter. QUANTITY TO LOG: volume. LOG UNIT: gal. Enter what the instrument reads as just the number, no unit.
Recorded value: 31.9
